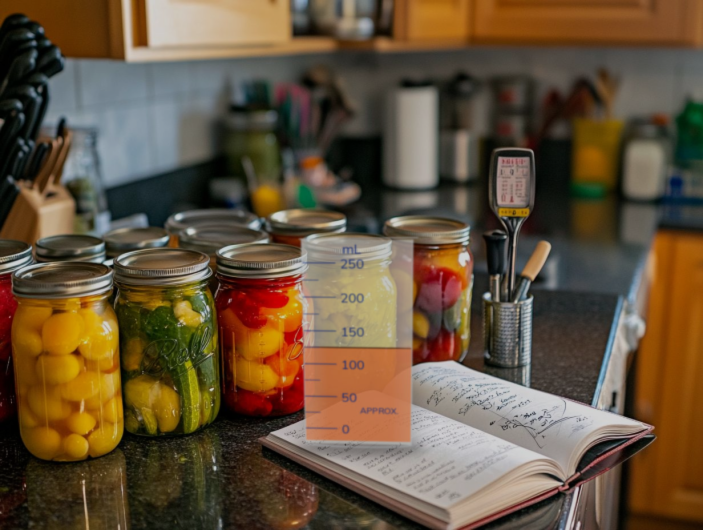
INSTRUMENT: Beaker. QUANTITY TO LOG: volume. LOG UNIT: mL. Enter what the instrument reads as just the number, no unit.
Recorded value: 125
